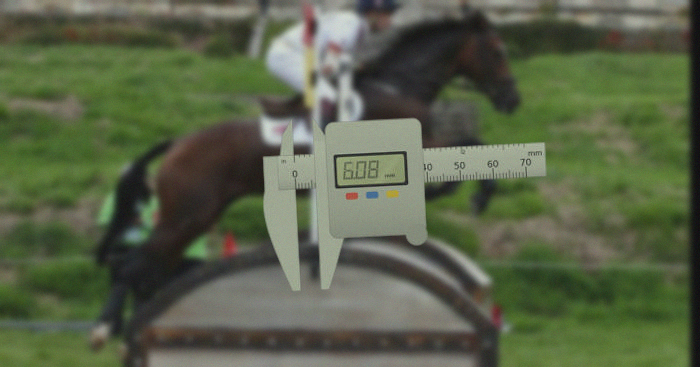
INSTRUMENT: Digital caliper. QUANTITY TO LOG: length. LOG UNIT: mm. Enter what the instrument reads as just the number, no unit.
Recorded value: 6.08
